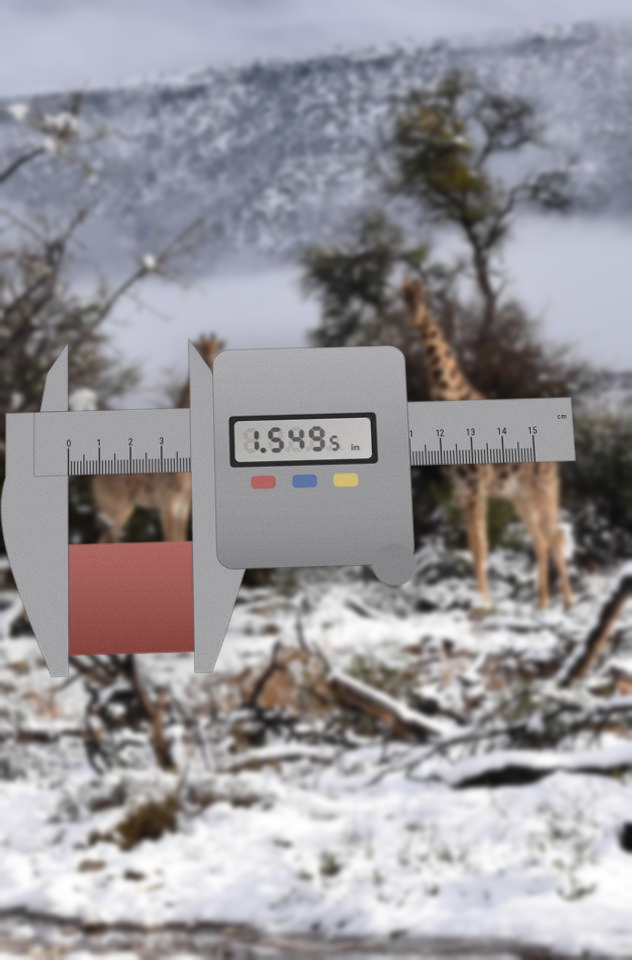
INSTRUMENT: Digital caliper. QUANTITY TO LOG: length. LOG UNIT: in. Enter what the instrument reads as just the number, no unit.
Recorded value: 1.5495
